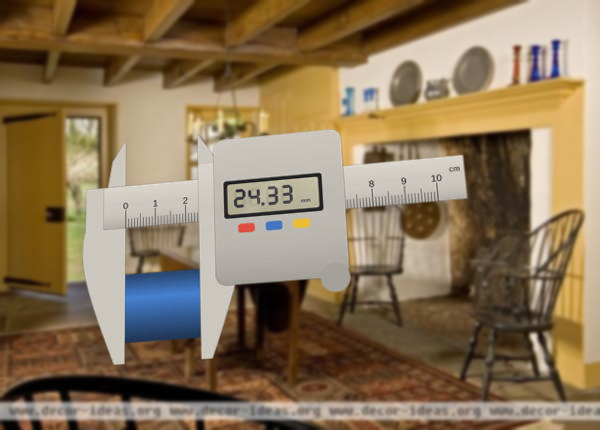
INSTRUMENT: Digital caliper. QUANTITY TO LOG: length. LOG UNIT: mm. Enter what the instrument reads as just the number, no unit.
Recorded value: 24.33
